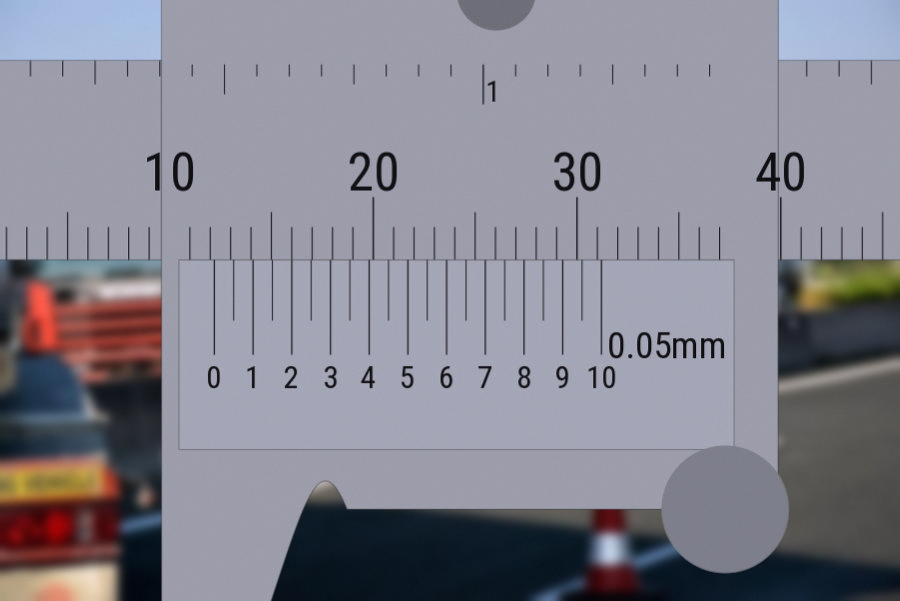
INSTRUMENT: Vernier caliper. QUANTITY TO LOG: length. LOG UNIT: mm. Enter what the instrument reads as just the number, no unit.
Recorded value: 12.2
